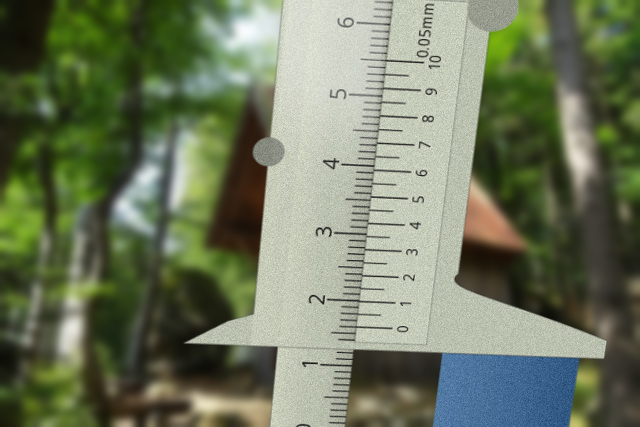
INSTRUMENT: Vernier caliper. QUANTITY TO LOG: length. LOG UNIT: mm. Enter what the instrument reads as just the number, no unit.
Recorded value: 16.0
